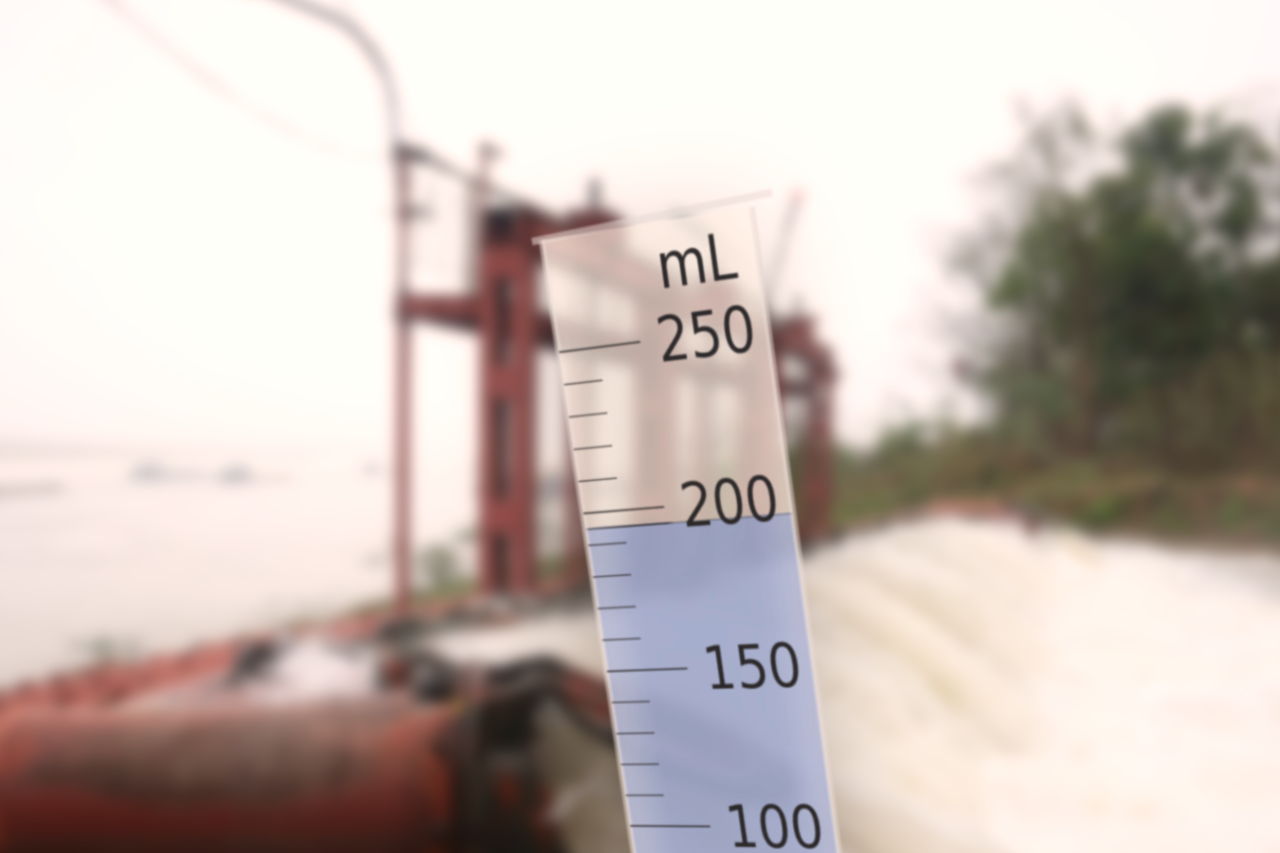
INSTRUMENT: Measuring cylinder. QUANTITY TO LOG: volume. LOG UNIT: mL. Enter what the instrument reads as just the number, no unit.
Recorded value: 195
